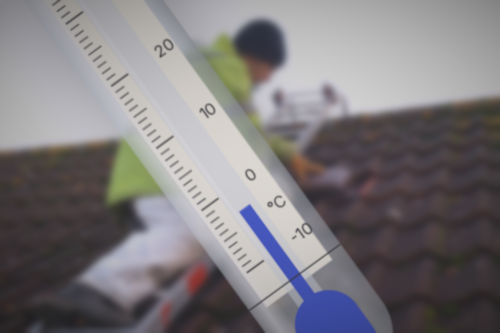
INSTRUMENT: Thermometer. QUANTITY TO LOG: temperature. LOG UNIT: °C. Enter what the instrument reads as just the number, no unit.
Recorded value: -3
